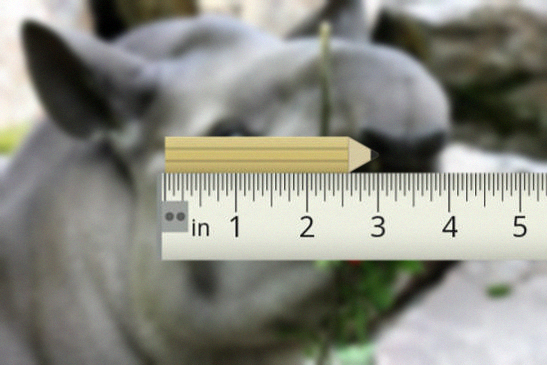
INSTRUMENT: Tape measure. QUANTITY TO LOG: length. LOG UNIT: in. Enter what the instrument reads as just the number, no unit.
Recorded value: 3
